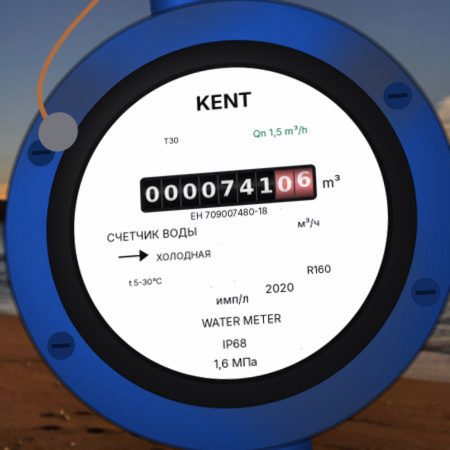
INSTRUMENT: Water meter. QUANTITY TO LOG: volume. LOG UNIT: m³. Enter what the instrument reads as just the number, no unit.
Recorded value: 741.06
